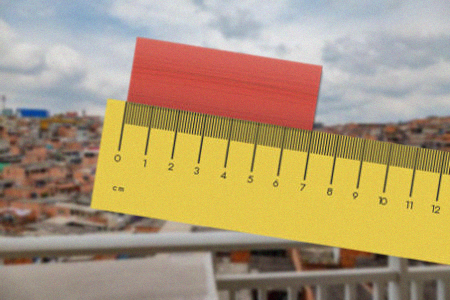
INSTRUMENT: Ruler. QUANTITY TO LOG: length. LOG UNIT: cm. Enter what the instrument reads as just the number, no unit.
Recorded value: 7
